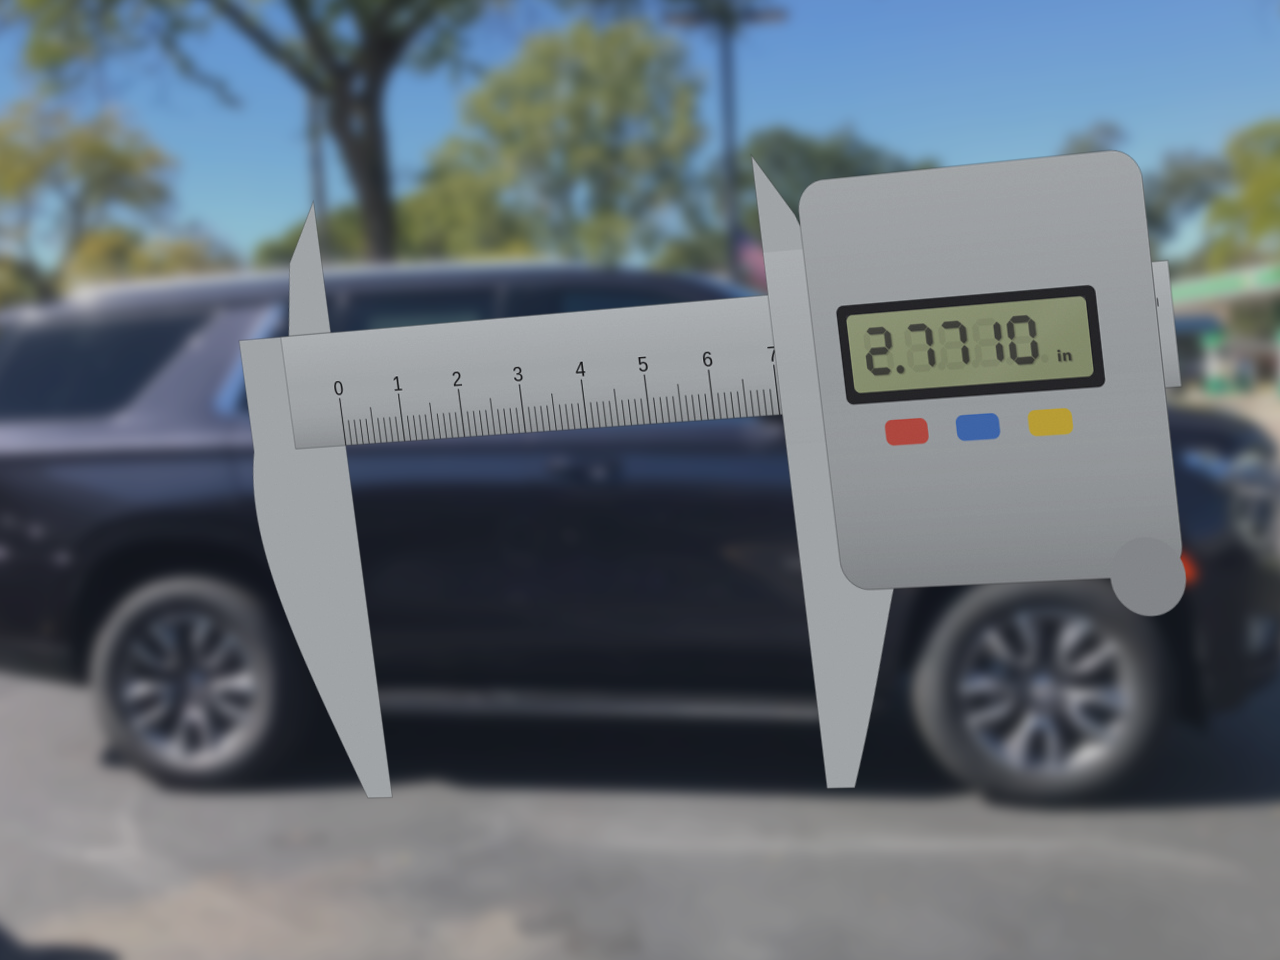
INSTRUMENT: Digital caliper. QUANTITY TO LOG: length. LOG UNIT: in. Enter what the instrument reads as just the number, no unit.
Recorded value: 2.7710
